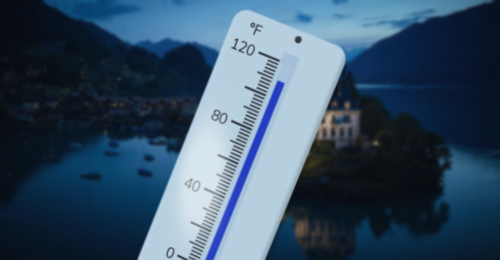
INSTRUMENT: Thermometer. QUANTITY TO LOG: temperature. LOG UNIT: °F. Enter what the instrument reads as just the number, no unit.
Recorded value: 110
